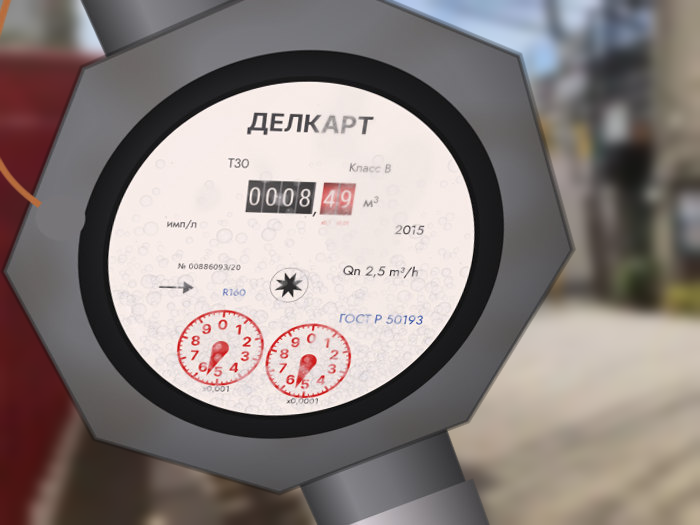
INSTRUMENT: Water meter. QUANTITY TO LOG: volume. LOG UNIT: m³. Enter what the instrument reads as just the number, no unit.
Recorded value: 8.4955
